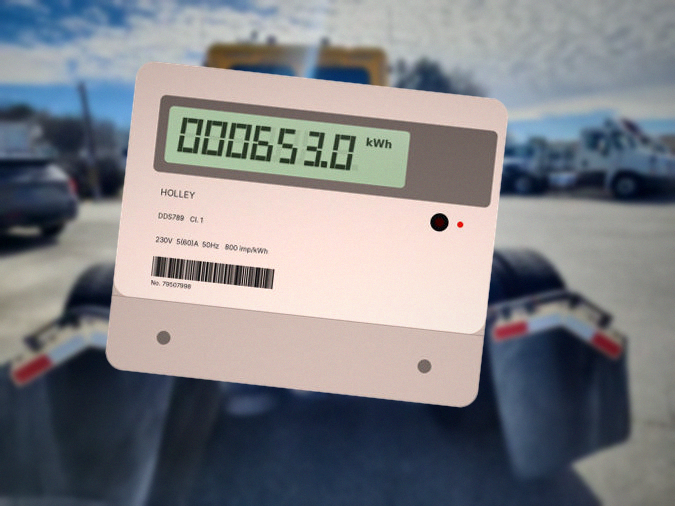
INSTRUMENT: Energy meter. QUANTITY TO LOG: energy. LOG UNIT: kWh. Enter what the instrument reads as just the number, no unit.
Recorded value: 653.0
